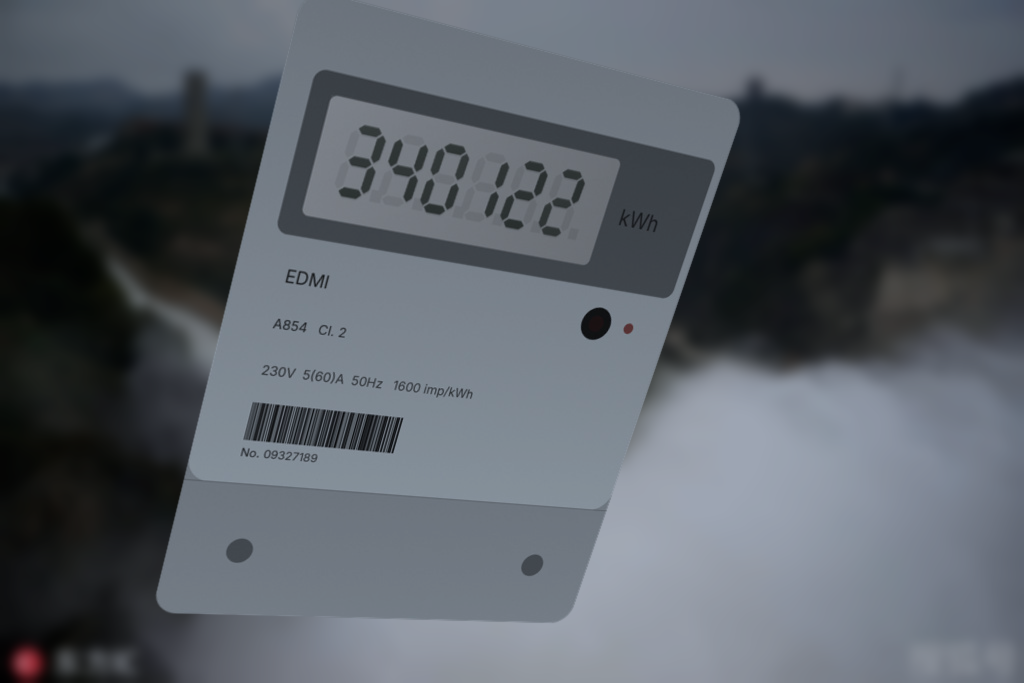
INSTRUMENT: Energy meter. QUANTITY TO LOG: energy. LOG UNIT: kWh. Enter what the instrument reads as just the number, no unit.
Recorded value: 340122
